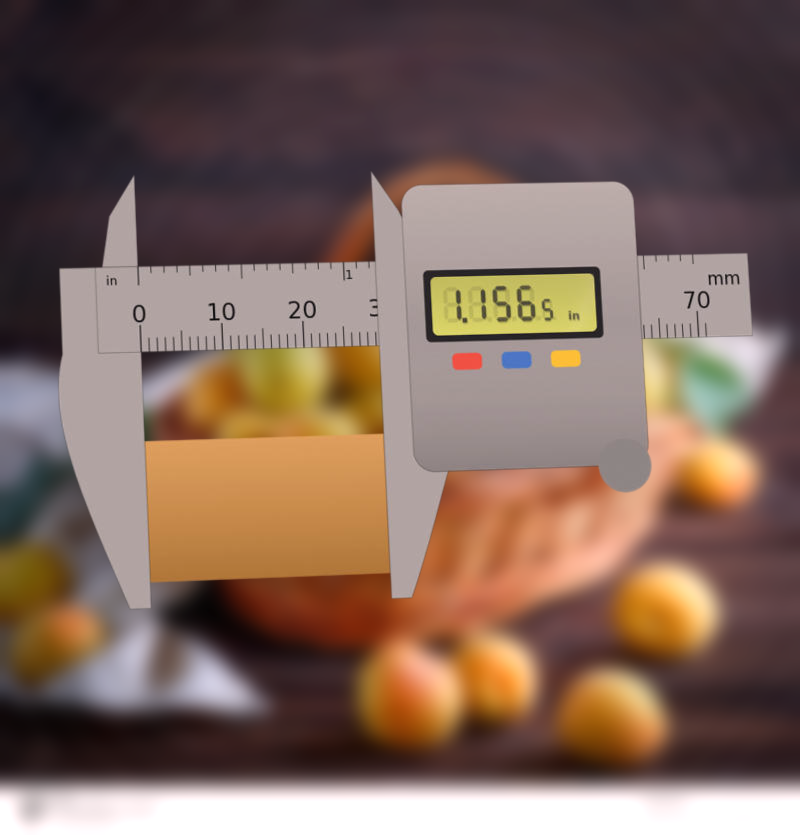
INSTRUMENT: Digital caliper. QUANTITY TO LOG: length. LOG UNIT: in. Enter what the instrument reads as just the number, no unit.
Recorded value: 1.1565
